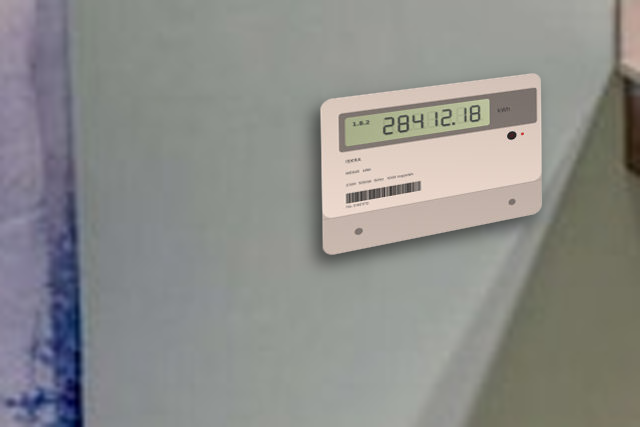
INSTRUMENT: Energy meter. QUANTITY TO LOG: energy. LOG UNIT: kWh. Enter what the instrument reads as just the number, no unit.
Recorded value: 28412.18
